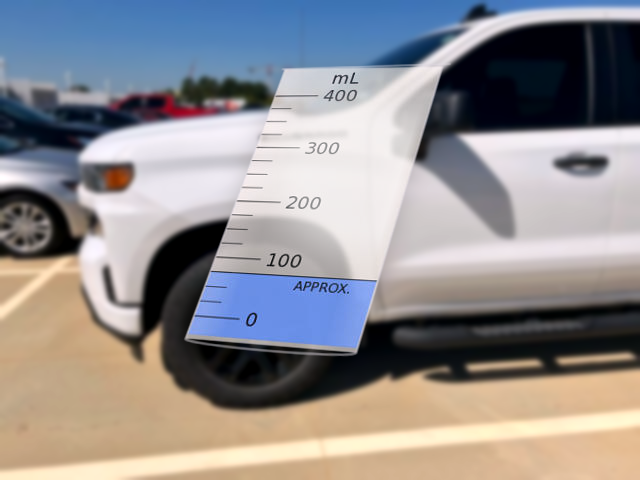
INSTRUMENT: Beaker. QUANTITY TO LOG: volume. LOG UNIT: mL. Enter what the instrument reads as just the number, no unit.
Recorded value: 75
